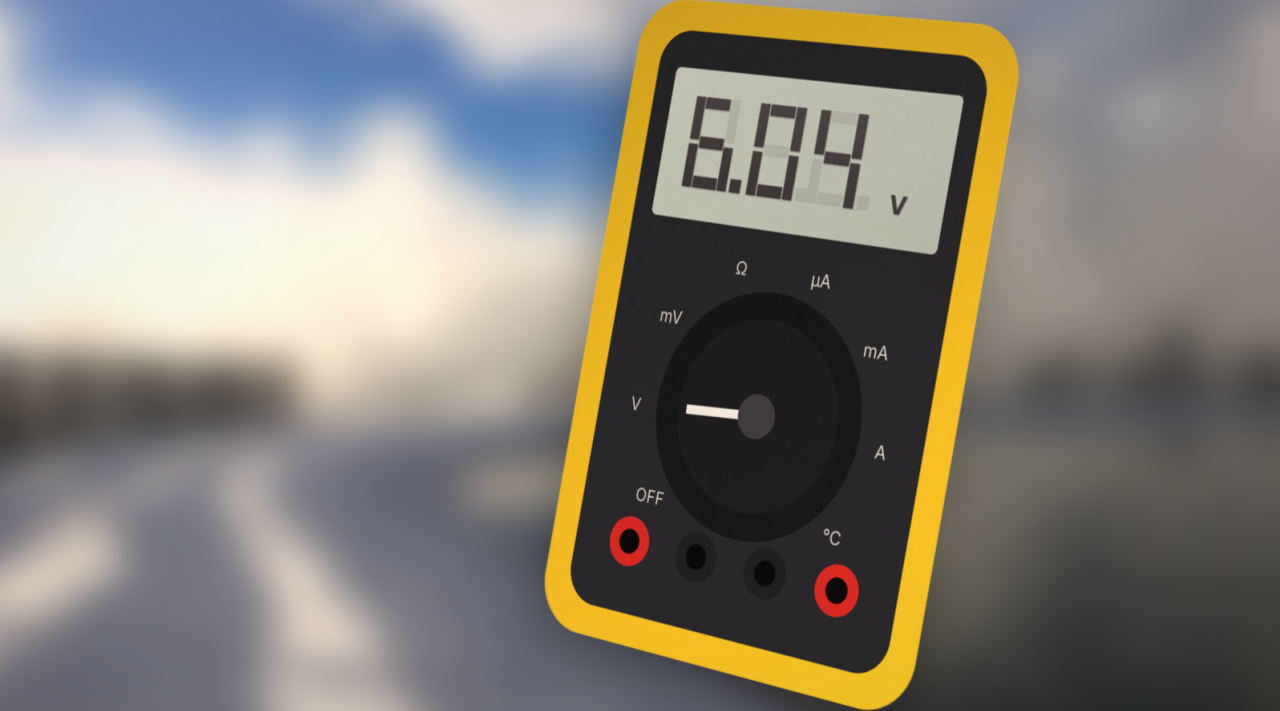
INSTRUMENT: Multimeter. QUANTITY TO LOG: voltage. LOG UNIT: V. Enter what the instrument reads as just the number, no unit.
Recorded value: 6.04
